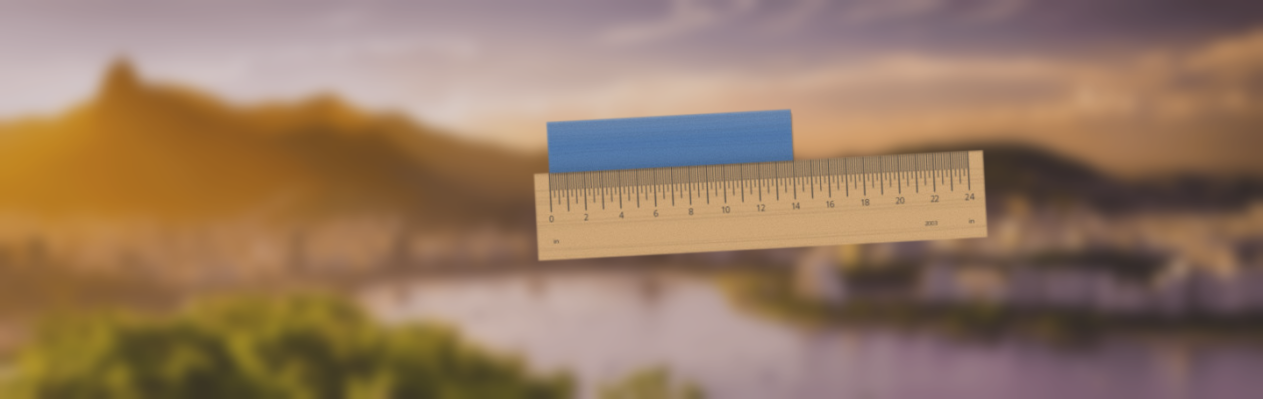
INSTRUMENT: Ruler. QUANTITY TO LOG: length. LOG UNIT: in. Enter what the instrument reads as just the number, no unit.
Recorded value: 14
